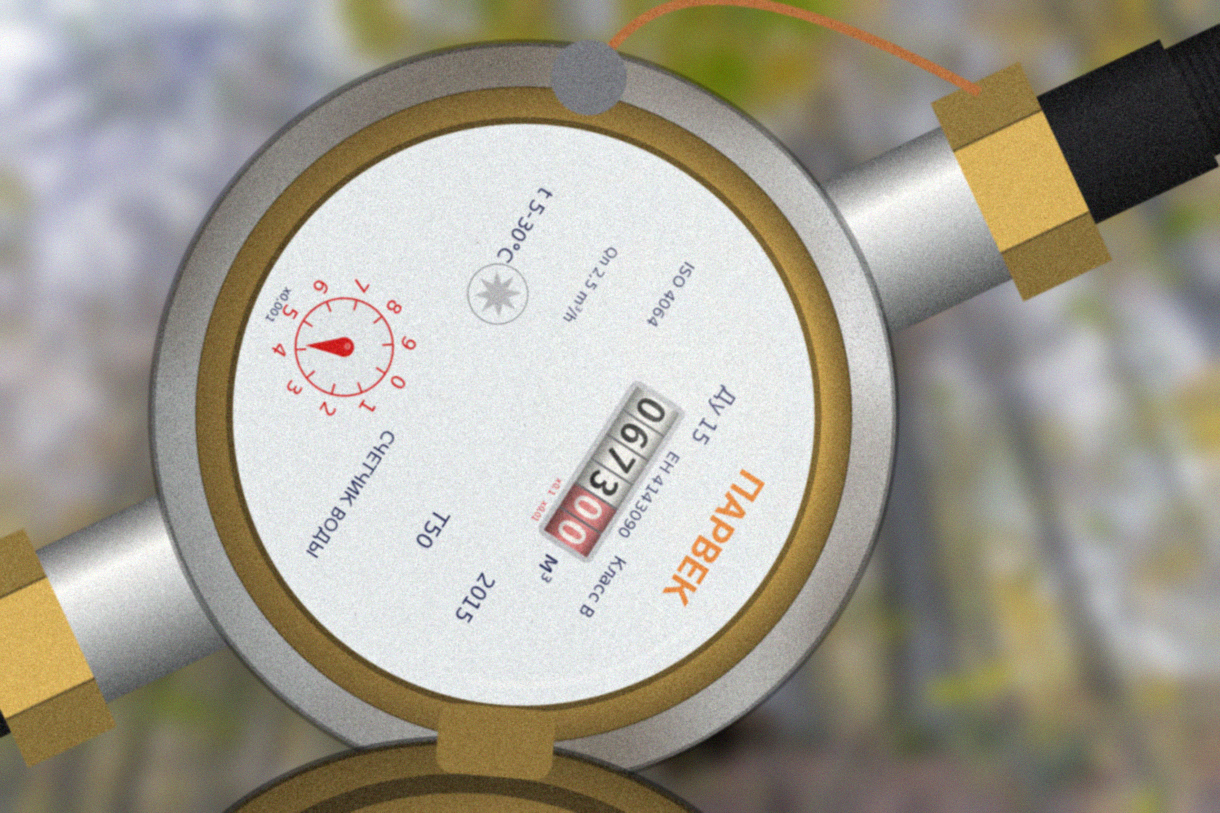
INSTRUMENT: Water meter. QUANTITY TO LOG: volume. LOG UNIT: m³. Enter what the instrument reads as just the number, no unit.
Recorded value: 673.004
